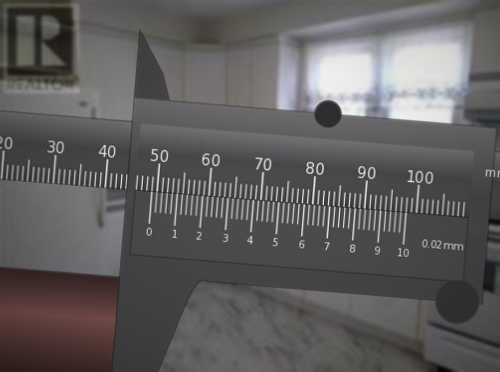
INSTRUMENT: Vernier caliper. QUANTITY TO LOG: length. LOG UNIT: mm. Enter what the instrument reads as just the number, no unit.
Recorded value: 49.0
